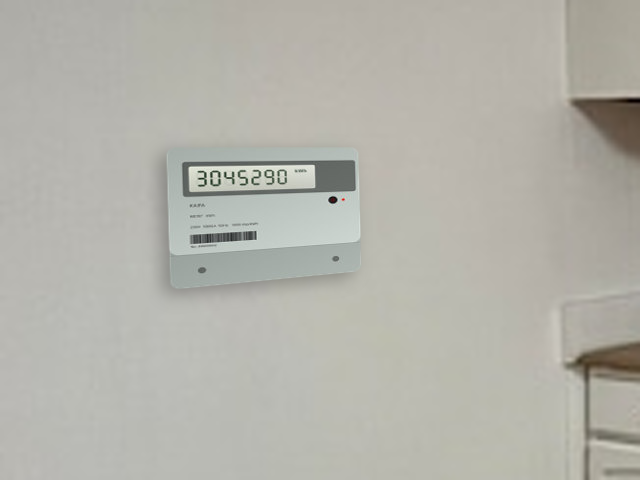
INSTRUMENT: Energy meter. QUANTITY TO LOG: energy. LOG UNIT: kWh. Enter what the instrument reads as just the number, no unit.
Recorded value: 3045290
